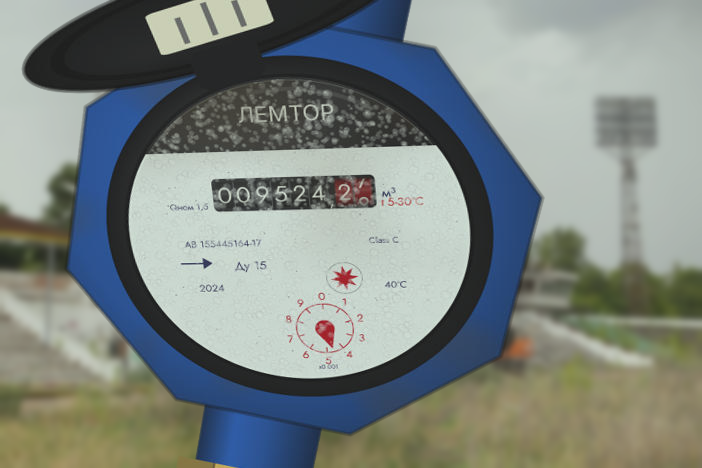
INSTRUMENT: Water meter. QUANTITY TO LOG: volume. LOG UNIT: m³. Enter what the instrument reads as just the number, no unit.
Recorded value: 9524.274
